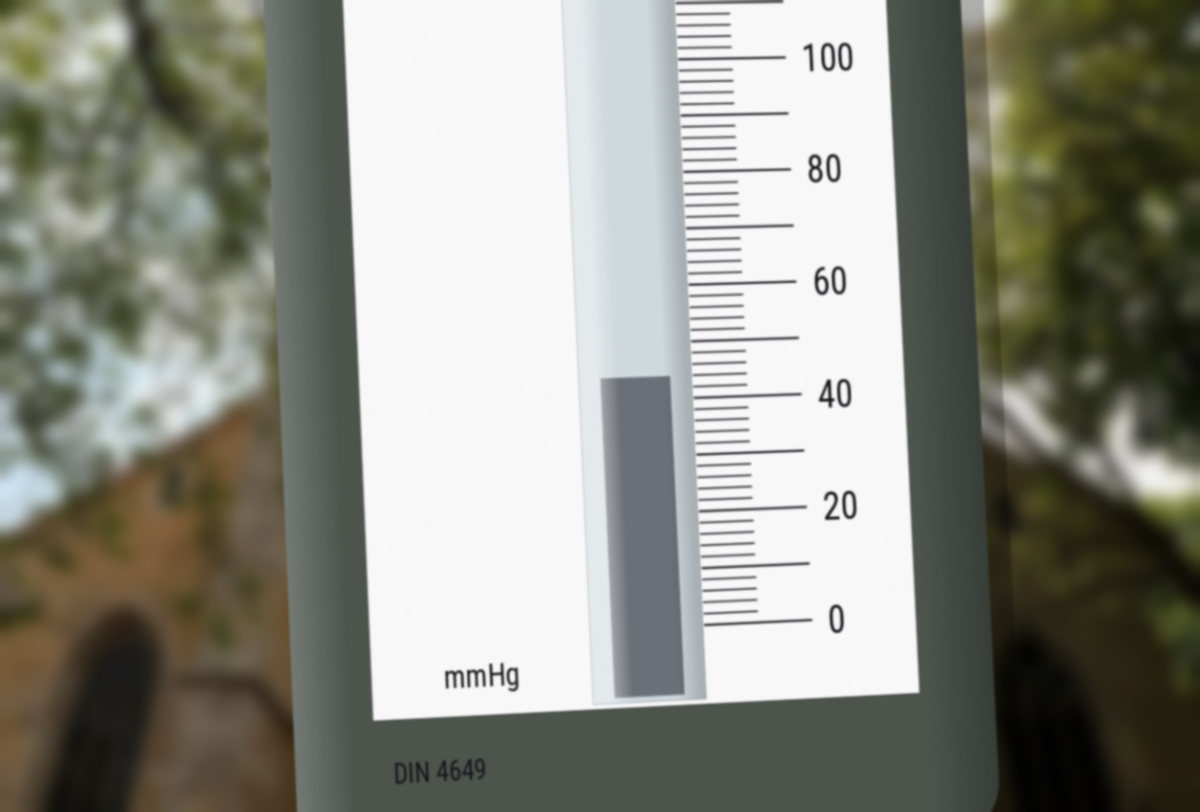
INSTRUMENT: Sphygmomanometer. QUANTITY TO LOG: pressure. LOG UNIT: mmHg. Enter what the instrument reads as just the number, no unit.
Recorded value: 44
